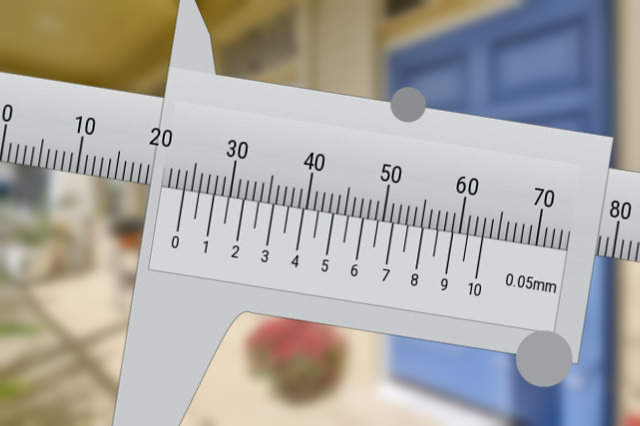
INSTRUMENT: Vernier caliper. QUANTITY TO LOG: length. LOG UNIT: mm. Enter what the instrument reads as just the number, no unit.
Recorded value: 24.0
